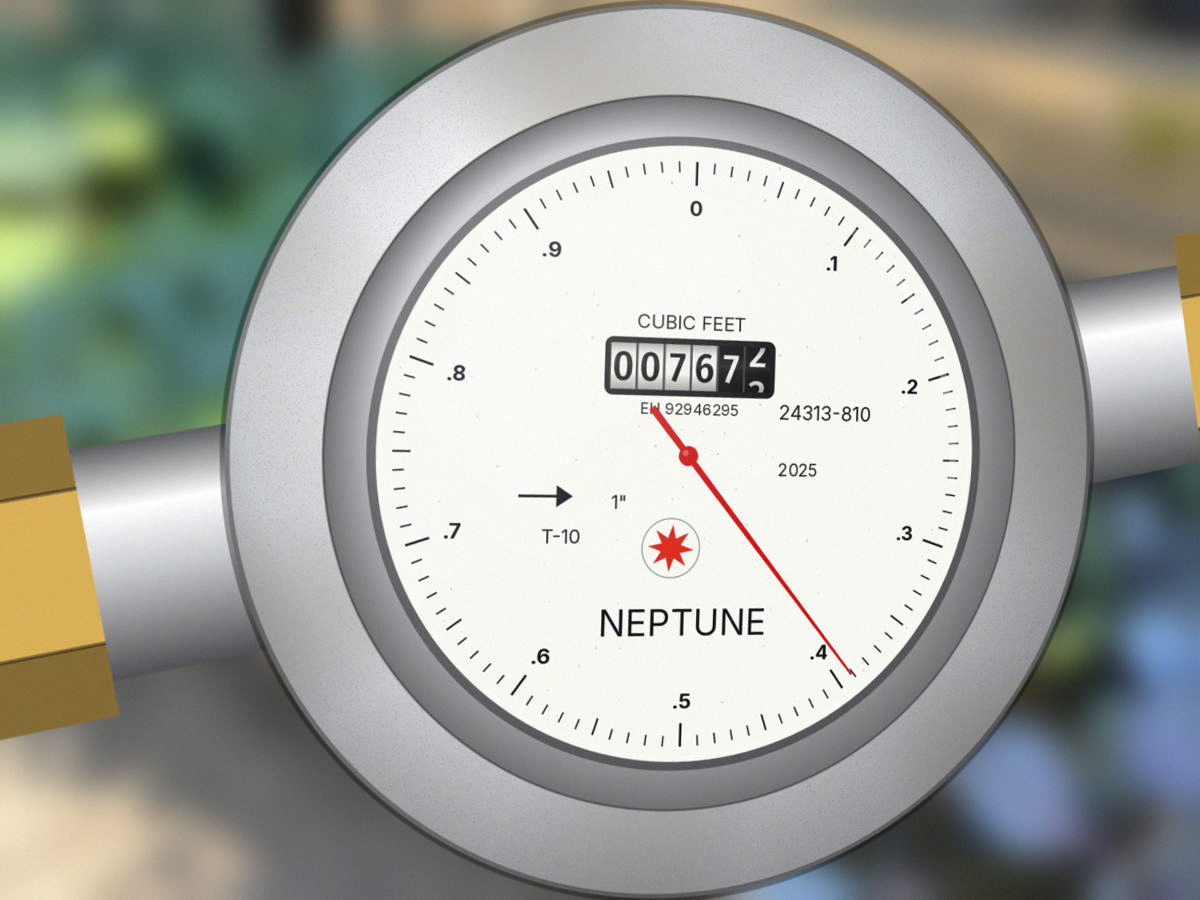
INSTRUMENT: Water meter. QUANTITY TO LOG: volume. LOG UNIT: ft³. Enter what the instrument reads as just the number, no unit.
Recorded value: 7672.39
